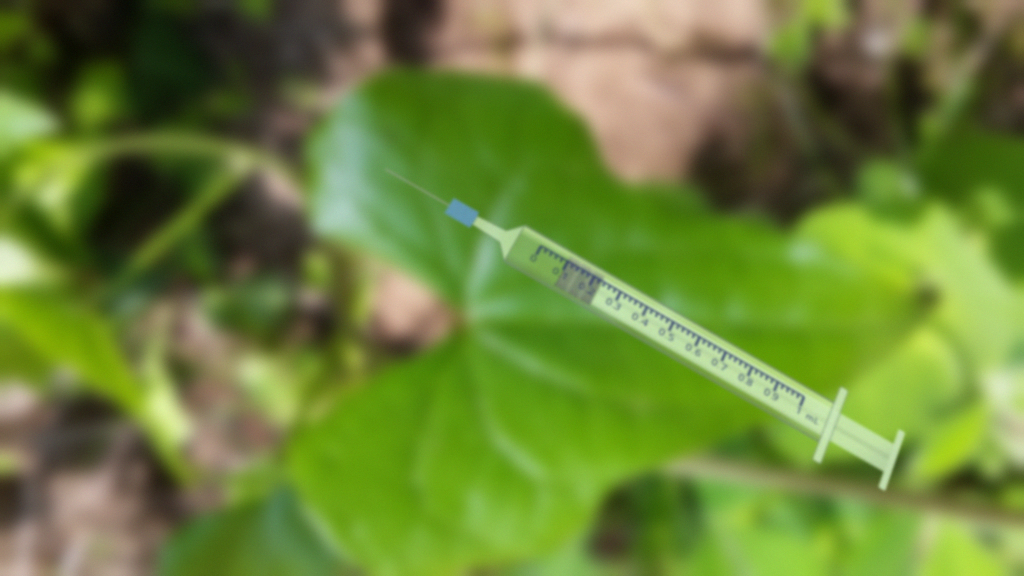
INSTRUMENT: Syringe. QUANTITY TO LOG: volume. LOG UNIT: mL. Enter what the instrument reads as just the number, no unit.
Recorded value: 0.1
